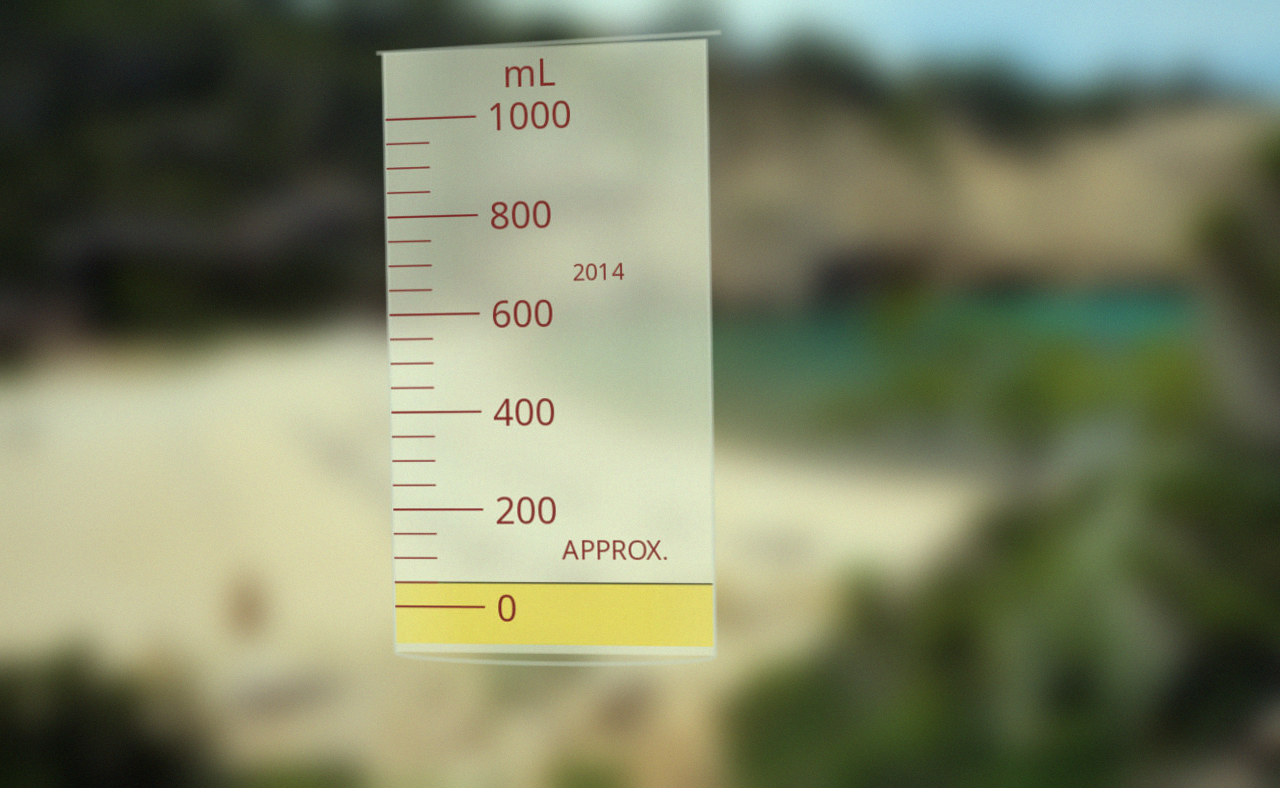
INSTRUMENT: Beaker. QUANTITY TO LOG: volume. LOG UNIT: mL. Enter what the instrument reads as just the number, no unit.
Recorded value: 50
